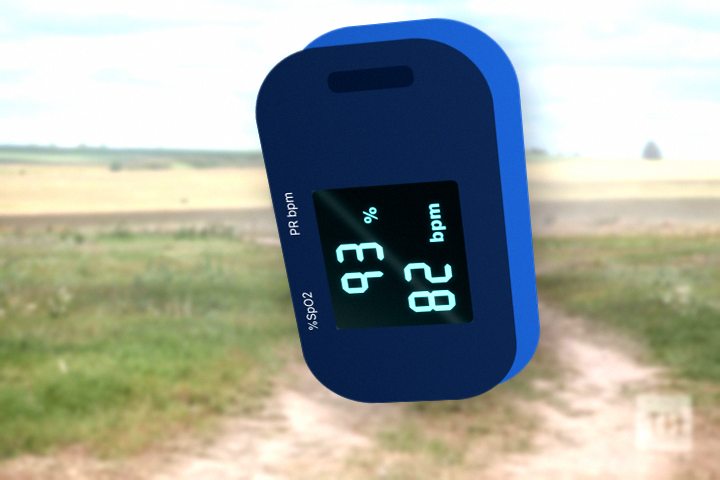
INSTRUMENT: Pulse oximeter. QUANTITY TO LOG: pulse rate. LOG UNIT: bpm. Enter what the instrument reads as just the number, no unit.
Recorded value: 82
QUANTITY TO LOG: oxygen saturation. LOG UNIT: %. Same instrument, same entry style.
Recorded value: 93
